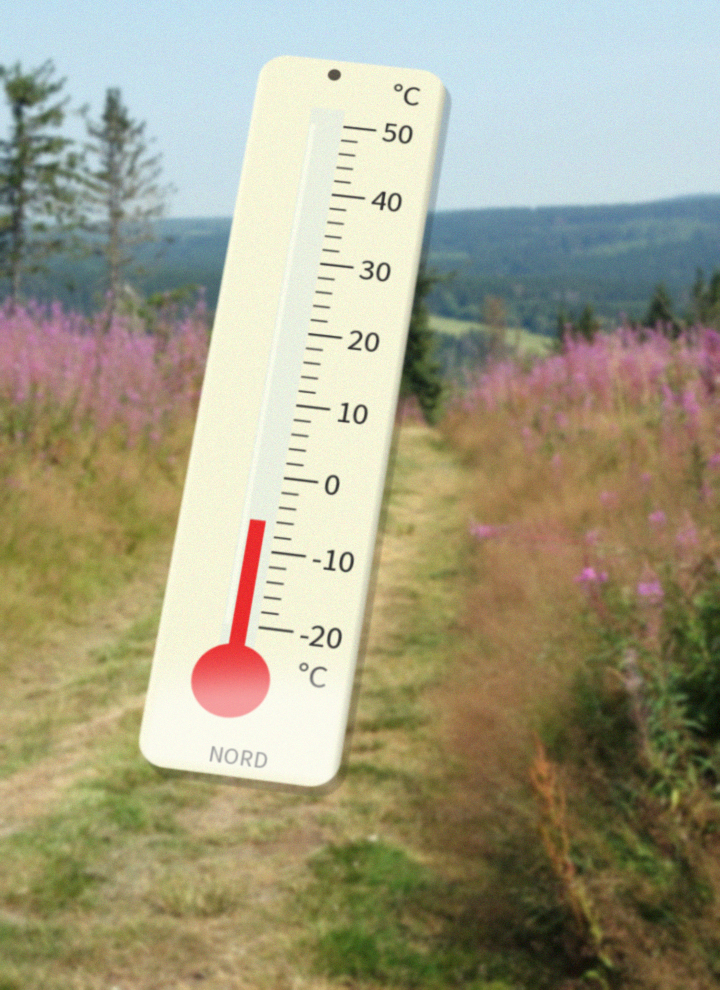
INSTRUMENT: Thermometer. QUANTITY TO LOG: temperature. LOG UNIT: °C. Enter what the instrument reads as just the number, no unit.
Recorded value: -6
